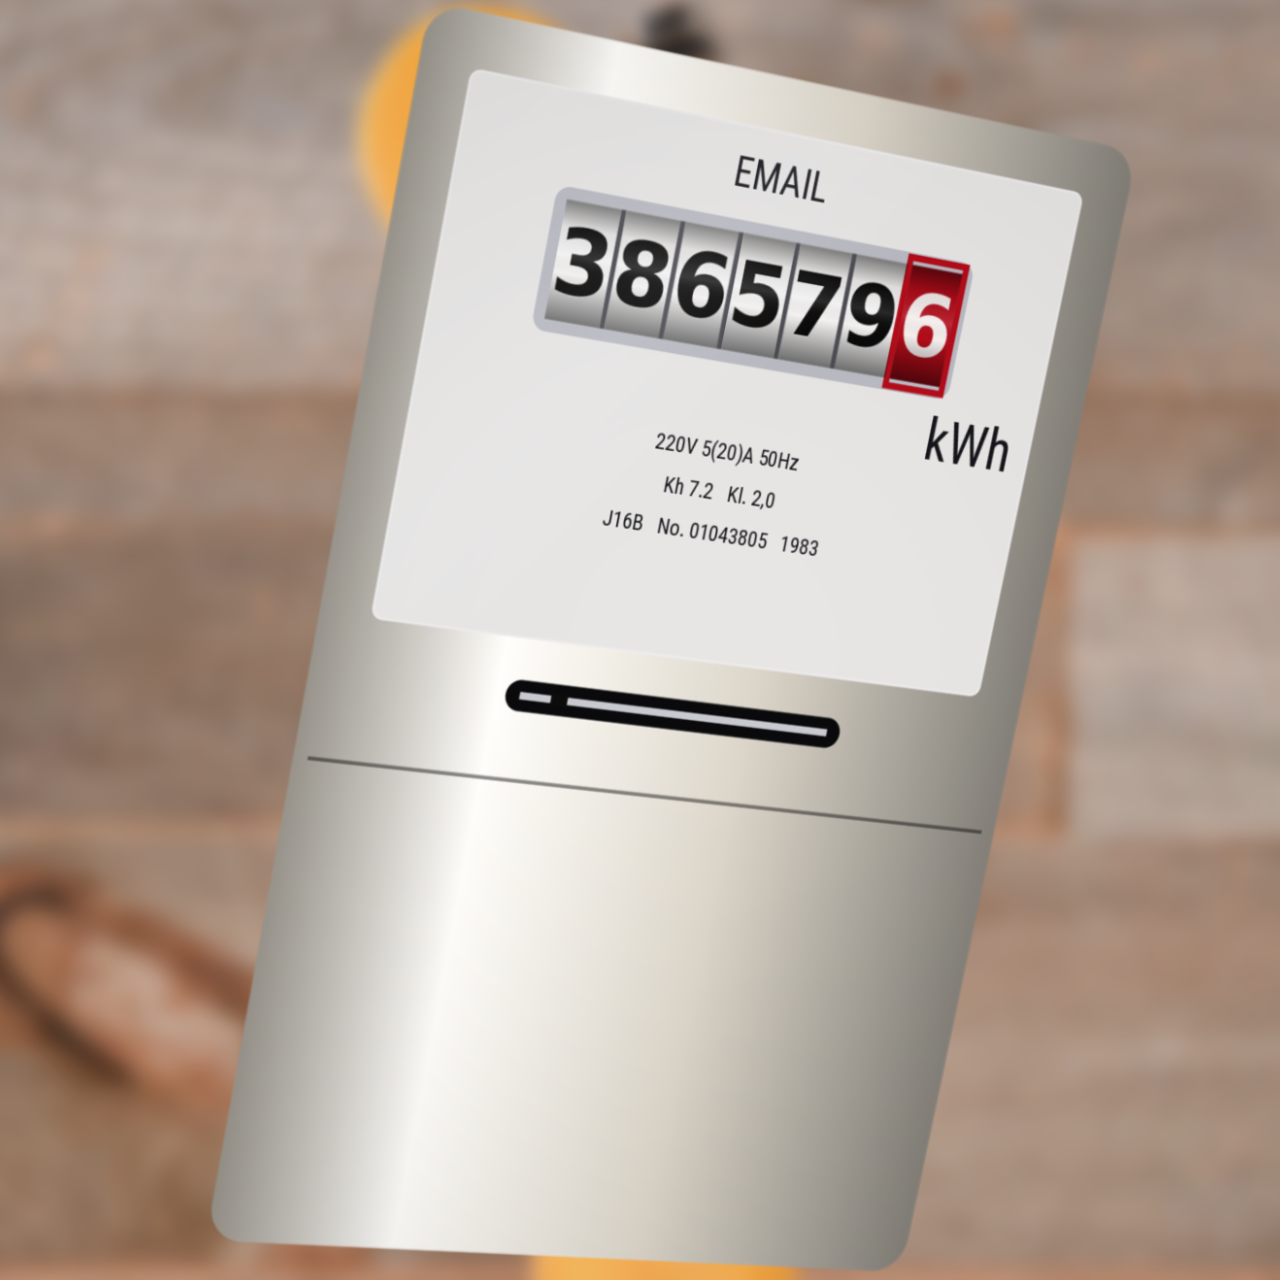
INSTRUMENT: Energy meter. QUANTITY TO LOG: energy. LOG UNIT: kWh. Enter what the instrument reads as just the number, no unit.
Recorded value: 386579.6
